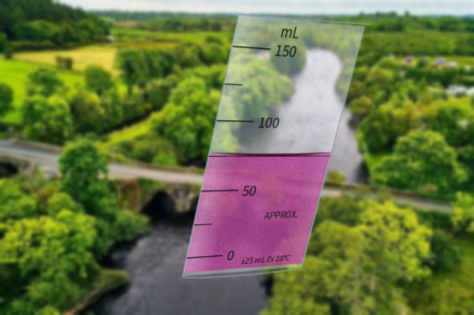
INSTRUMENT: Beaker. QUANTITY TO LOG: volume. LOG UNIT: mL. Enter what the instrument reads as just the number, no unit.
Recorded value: 75
